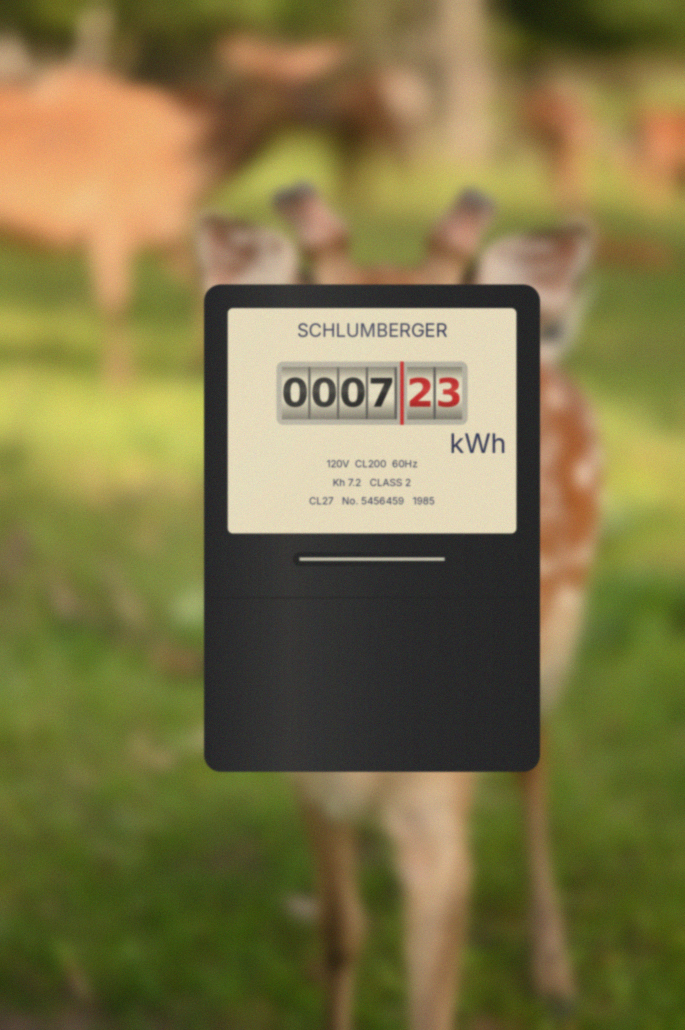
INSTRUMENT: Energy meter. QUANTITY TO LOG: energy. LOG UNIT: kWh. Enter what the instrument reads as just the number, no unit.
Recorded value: 7.23
